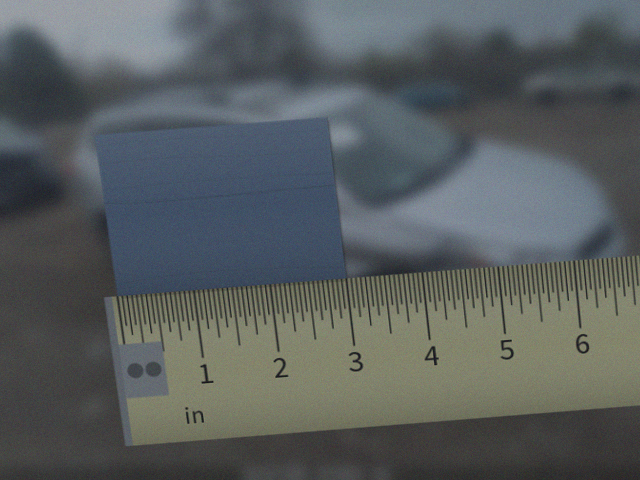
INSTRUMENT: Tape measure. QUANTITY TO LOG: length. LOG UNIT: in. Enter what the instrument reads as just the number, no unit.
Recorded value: 3
